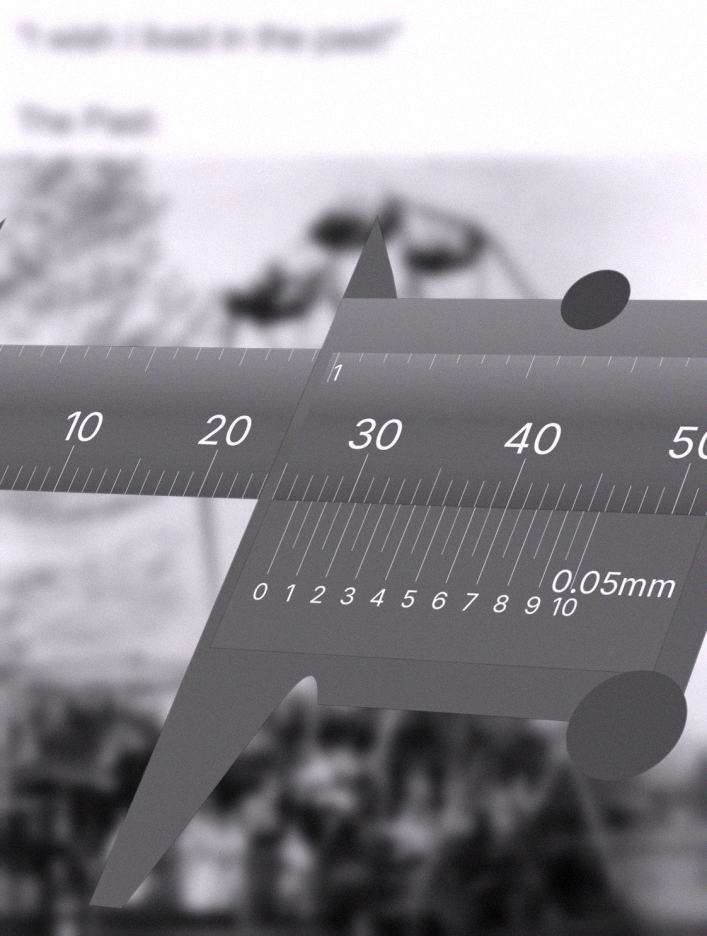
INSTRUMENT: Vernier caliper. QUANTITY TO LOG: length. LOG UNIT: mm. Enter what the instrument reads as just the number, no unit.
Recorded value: 26.7
